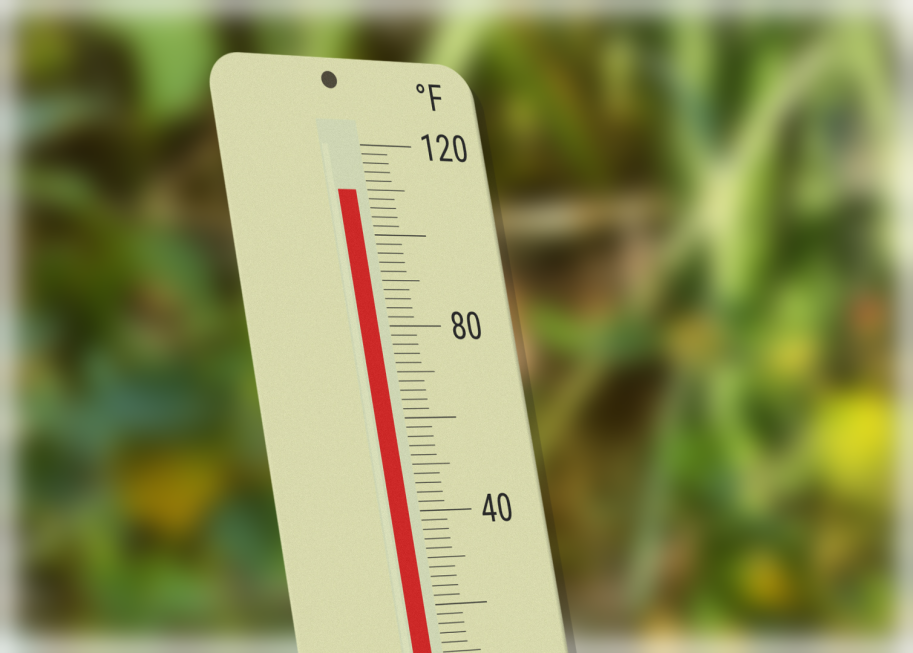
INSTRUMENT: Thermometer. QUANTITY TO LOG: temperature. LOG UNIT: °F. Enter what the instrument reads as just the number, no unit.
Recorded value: 110
